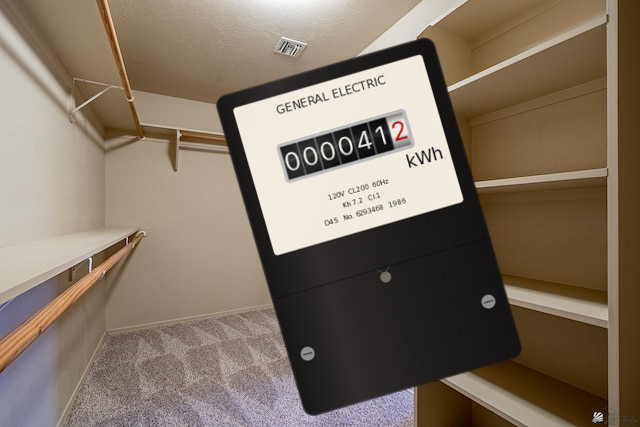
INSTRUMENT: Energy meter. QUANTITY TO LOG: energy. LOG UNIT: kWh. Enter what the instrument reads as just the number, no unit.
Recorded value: 41.2
